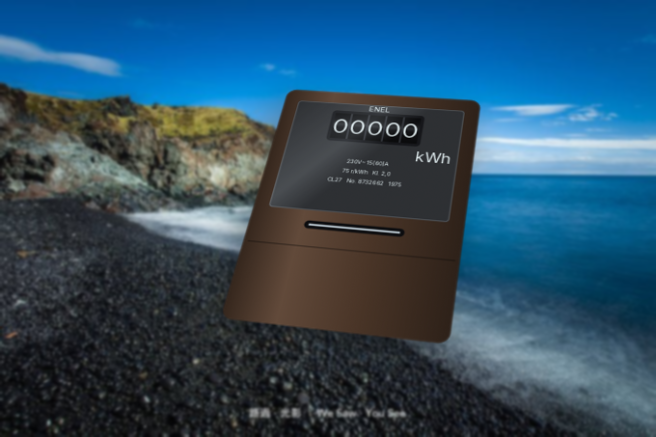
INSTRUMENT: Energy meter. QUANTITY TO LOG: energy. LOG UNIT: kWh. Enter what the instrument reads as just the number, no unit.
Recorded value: 0
